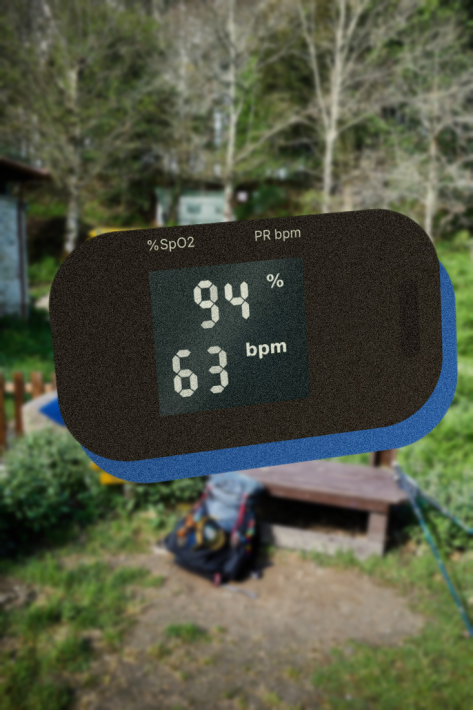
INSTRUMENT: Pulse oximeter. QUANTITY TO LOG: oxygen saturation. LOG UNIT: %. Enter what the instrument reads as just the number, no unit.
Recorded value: 94
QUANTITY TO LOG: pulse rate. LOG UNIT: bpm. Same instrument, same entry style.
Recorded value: 63
